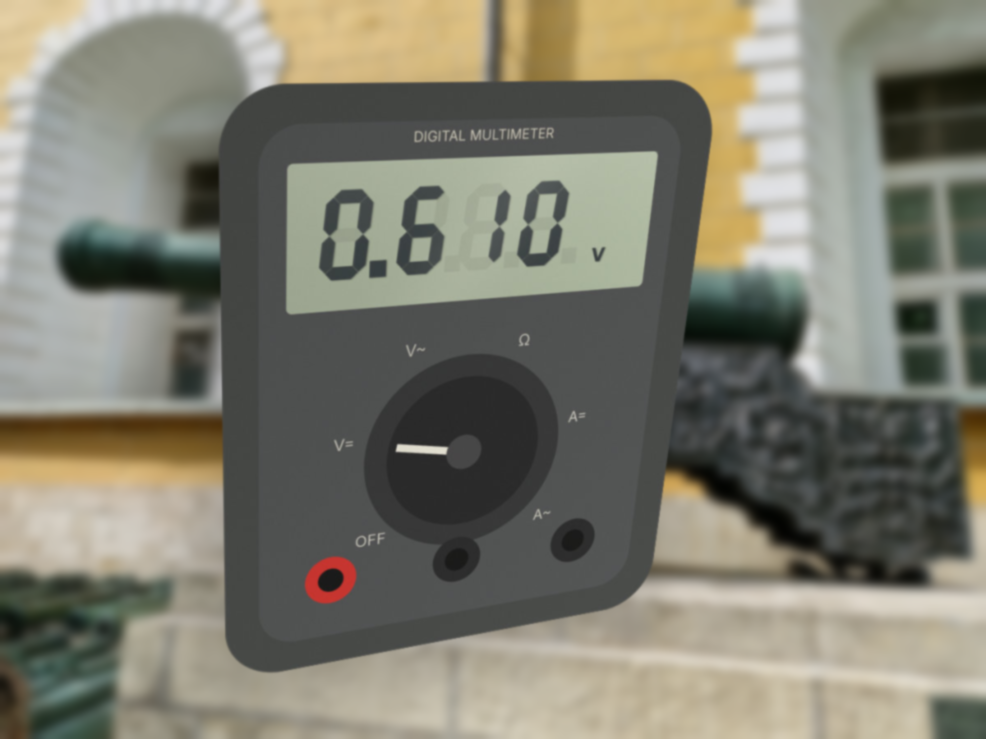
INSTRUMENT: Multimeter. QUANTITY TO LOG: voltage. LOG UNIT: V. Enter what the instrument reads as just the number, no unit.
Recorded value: 0.610
